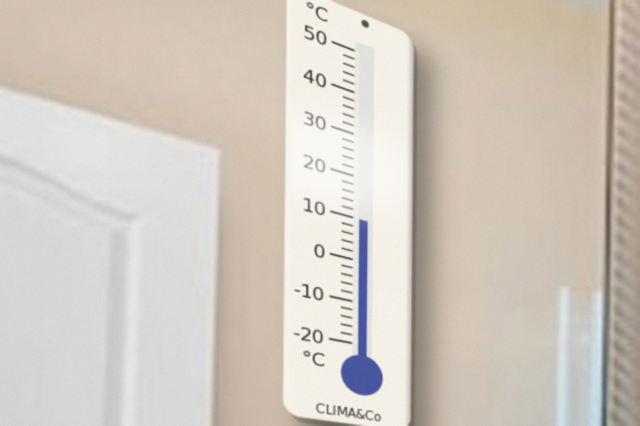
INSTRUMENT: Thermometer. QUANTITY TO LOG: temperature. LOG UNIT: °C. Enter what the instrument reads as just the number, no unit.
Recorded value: 10
